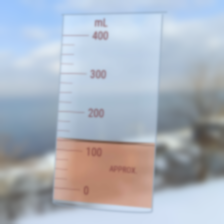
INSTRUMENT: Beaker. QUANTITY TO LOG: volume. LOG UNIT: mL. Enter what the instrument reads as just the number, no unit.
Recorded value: 125
